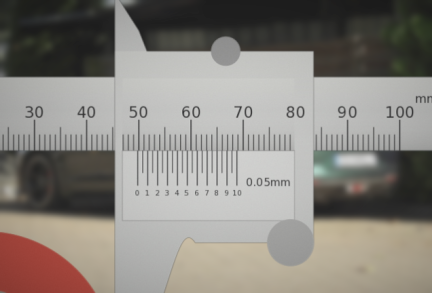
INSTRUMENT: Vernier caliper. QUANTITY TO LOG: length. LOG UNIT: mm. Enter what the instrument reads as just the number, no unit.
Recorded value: 49.8
